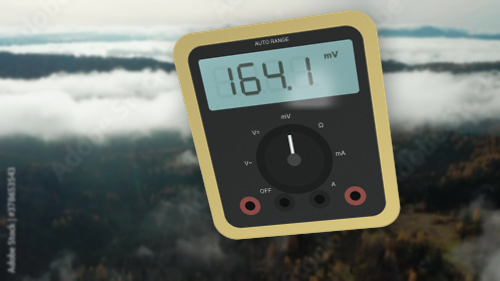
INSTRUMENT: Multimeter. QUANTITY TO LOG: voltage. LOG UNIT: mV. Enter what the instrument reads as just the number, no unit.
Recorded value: 164.1
